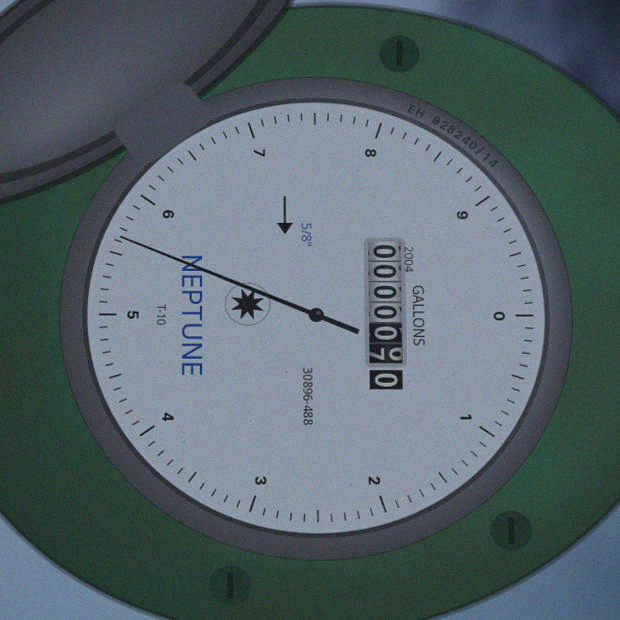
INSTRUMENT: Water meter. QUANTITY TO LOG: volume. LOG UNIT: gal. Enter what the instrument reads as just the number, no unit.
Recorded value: 65.6
